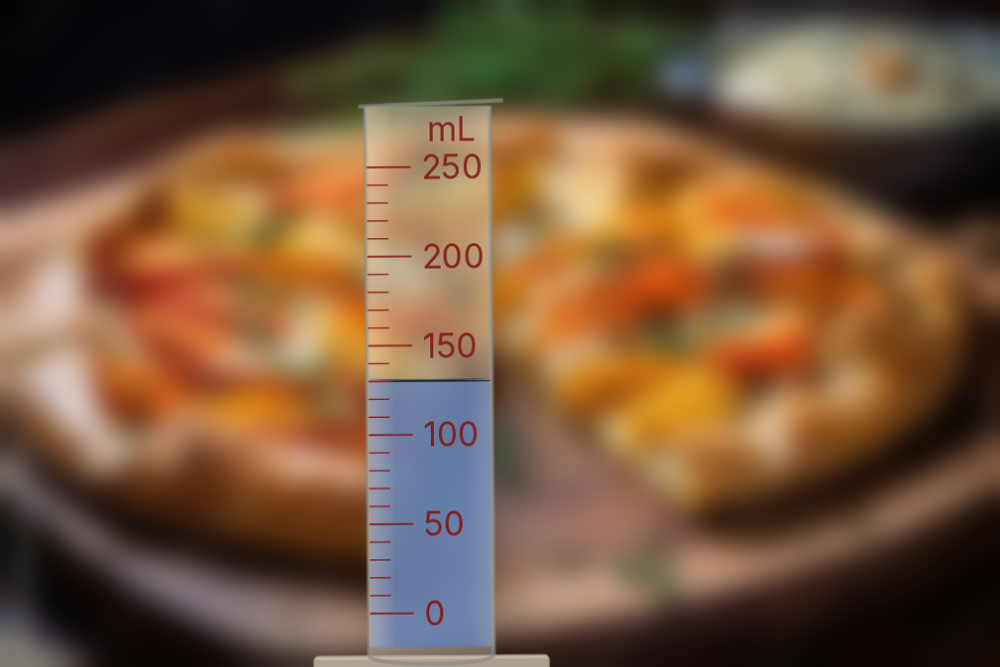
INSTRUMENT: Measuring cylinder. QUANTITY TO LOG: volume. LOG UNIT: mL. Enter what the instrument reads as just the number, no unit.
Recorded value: 130
